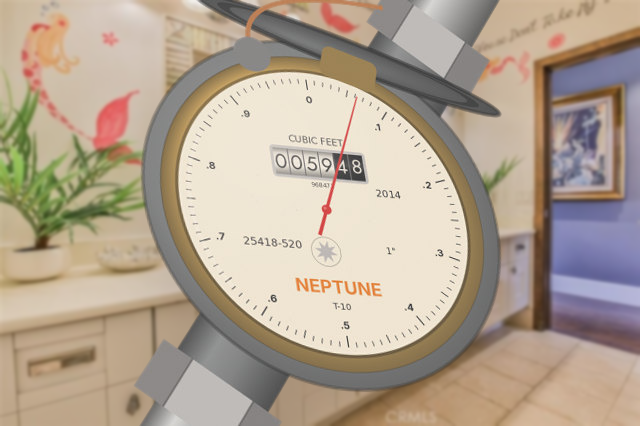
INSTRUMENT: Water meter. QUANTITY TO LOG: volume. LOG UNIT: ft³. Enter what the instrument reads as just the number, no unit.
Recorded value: 5948.06
